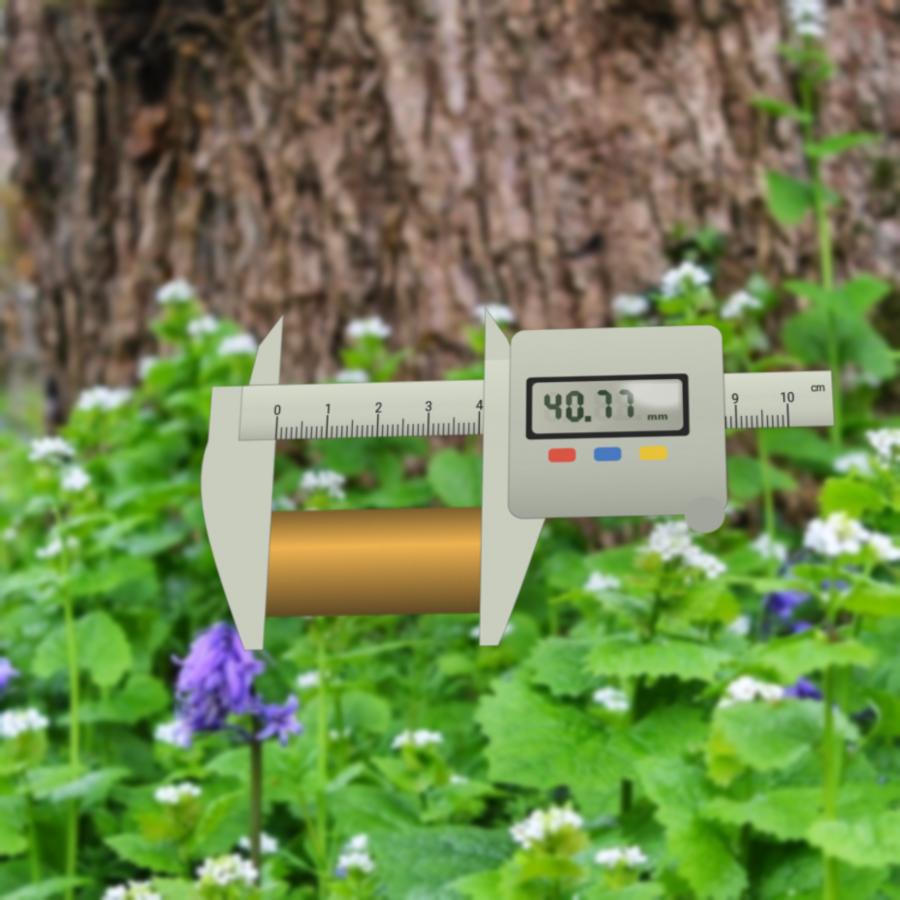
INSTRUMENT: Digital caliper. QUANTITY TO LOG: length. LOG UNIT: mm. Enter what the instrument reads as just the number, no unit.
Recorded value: 40.77
